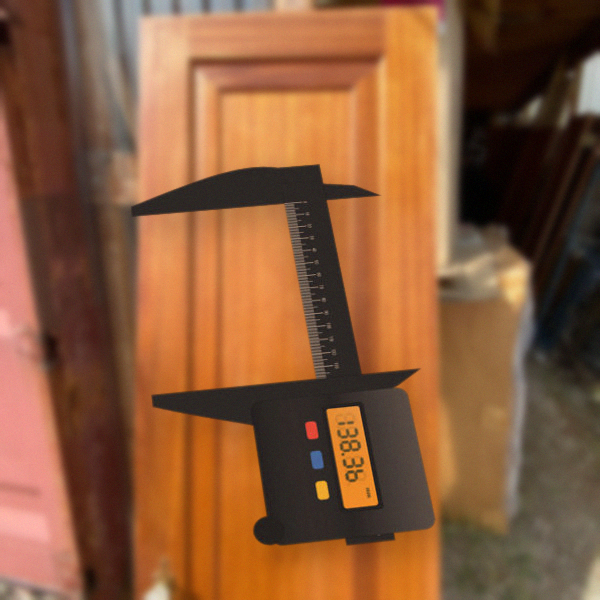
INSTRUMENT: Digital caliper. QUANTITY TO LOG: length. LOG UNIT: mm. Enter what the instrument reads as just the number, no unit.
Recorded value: 138.36
